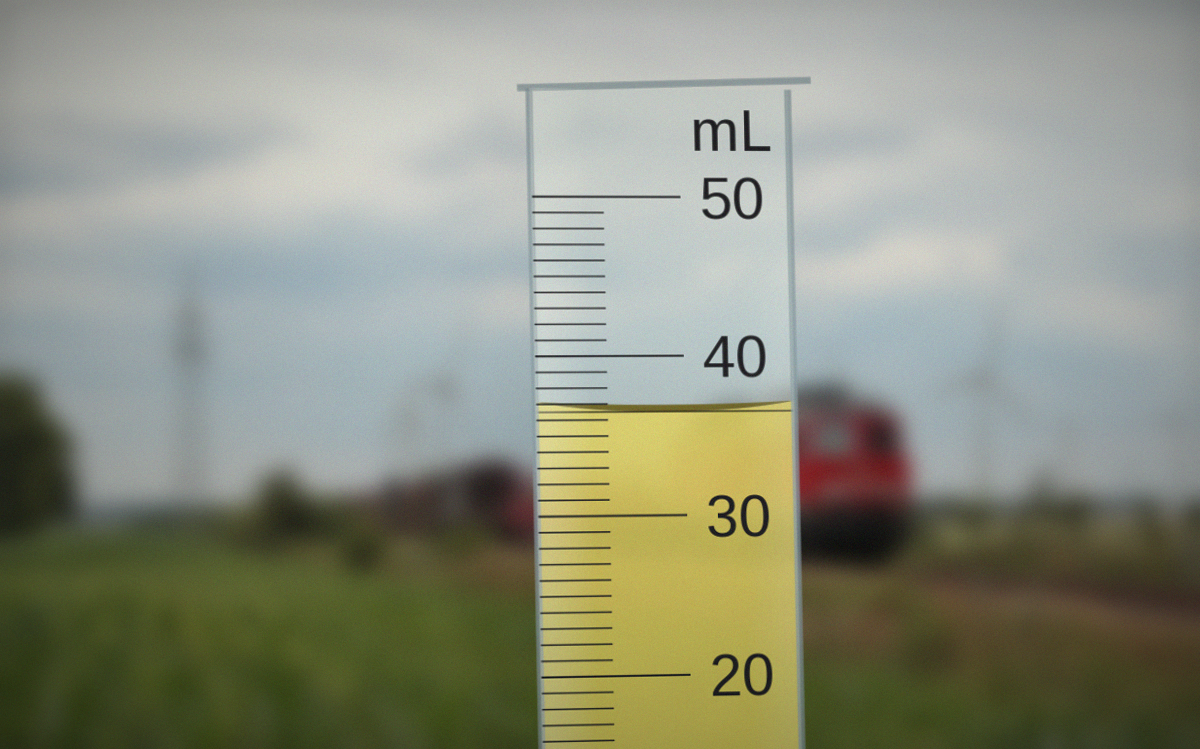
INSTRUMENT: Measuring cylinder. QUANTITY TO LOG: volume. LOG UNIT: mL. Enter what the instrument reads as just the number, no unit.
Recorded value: 36.5
